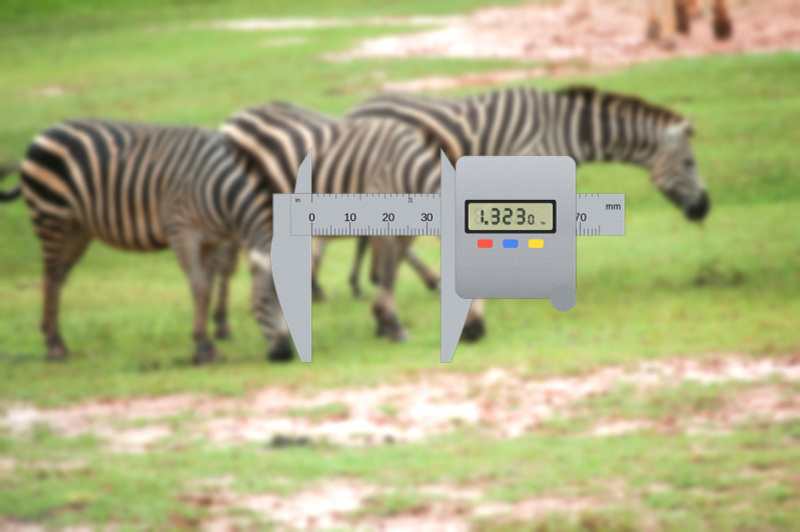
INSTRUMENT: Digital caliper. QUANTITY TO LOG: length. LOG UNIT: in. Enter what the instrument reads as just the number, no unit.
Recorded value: 1.3230
